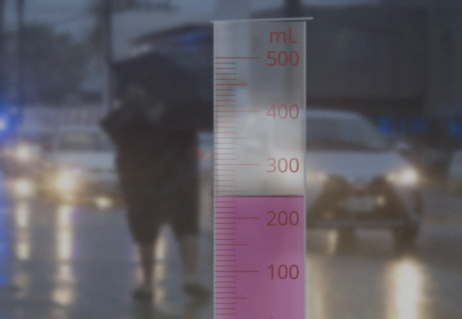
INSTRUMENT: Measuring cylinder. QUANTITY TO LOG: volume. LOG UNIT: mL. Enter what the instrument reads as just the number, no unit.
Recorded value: 240
